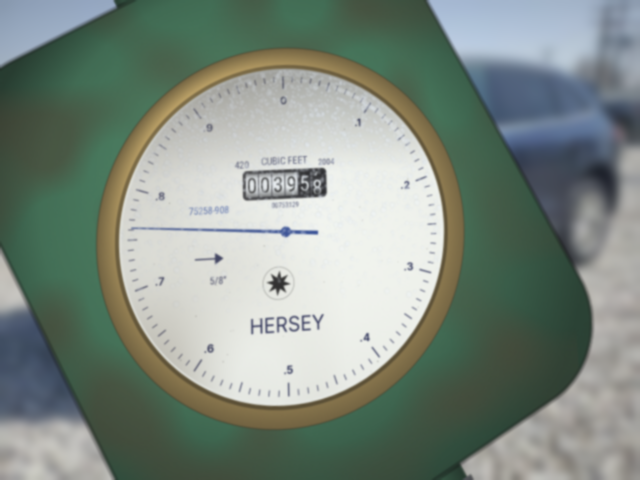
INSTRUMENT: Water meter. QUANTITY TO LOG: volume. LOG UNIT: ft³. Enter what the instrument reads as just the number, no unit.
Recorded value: 3957.76
